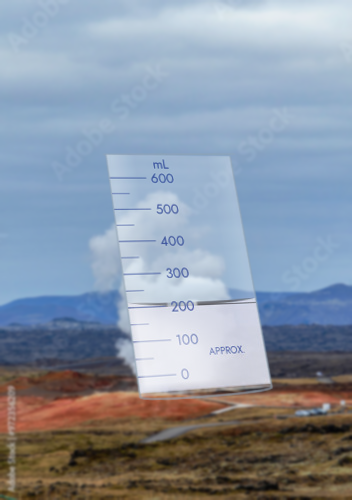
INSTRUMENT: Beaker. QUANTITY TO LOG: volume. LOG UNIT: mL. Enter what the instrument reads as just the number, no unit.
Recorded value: 200
